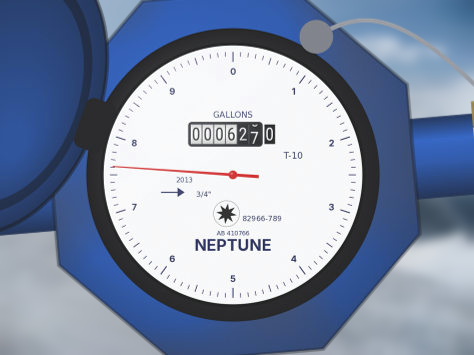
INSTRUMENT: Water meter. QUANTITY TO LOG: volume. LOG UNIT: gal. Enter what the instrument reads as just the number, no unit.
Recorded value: 6267.6
